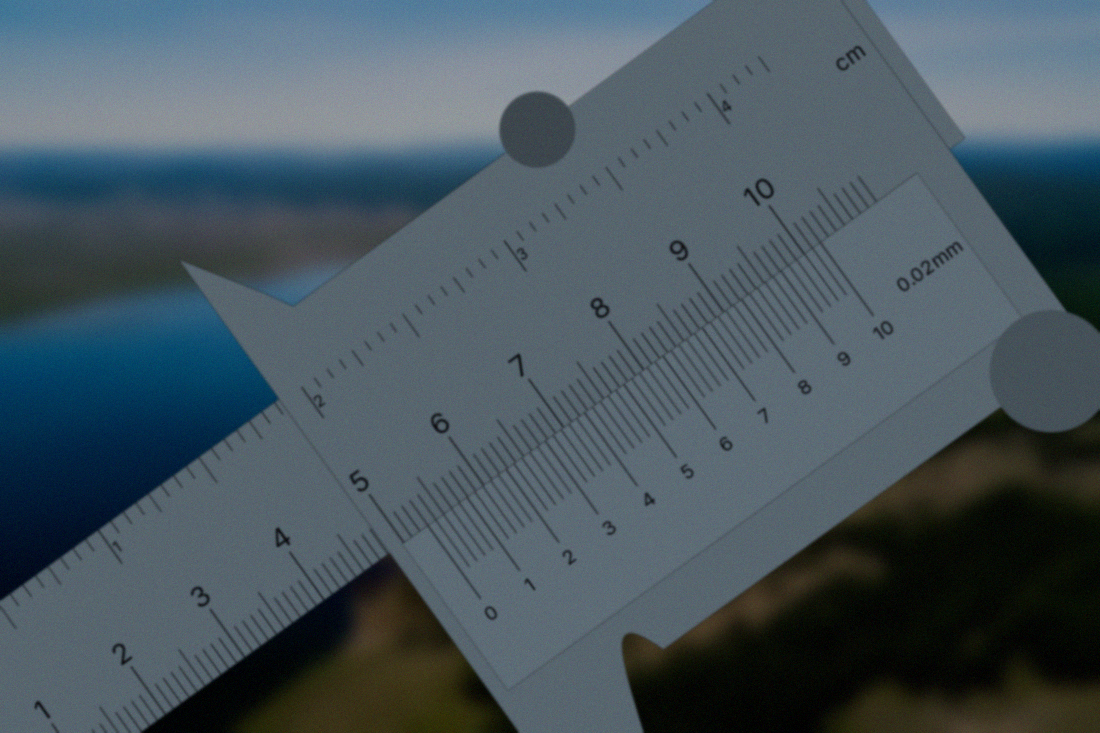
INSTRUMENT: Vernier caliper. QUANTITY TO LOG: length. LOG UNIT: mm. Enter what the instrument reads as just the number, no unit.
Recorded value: 53.0
